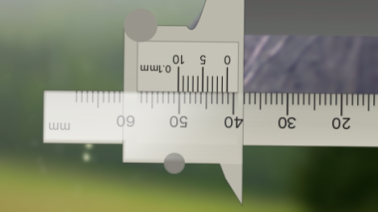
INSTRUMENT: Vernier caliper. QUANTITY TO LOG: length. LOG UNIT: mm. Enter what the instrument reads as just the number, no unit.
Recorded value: 41.2
